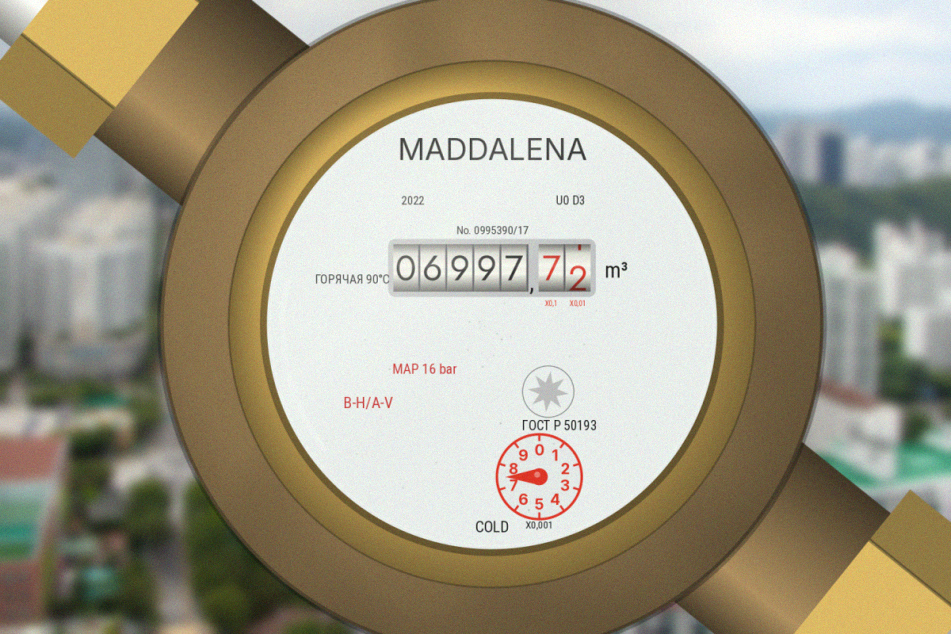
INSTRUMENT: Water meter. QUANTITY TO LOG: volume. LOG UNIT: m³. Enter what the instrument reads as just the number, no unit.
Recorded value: 6997.717
